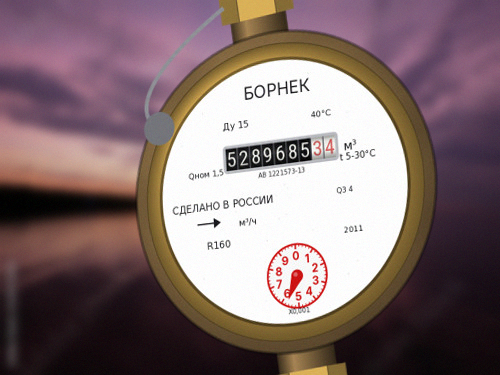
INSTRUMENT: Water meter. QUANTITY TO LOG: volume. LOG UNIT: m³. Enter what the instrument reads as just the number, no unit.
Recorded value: 5289685.345
